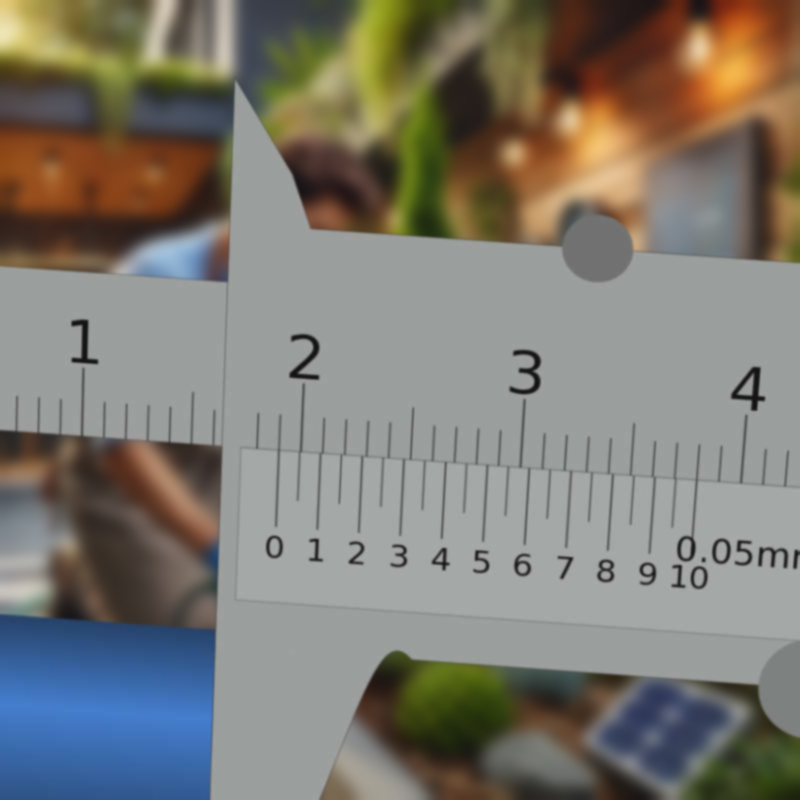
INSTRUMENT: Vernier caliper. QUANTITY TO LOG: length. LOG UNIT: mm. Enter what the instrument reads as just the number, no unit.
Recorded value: 19.0
